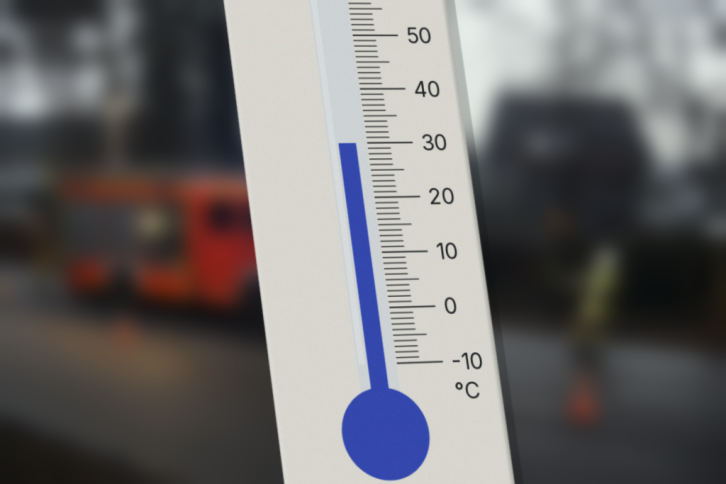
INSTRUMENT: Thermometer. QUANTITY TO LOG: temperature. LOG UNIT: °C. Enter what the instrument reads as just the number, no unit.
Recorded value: 30
